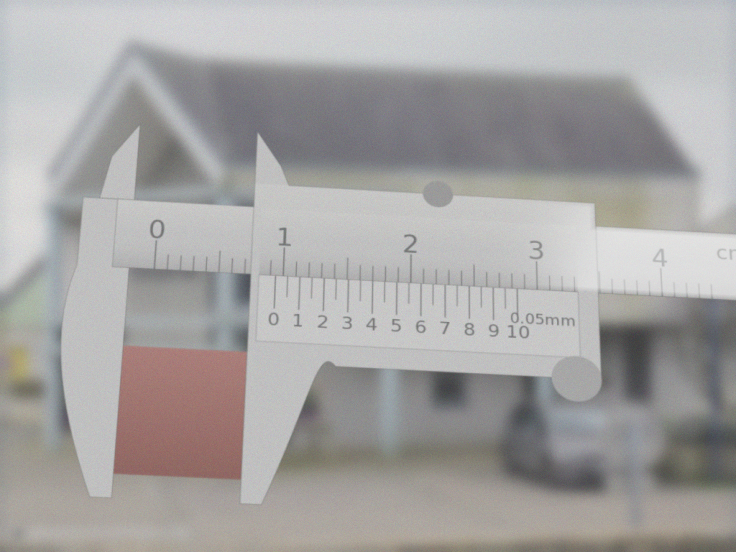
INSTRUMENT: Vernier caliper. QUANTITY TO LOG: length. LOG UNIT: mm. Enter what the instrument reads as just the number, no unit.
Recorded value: 9.4
